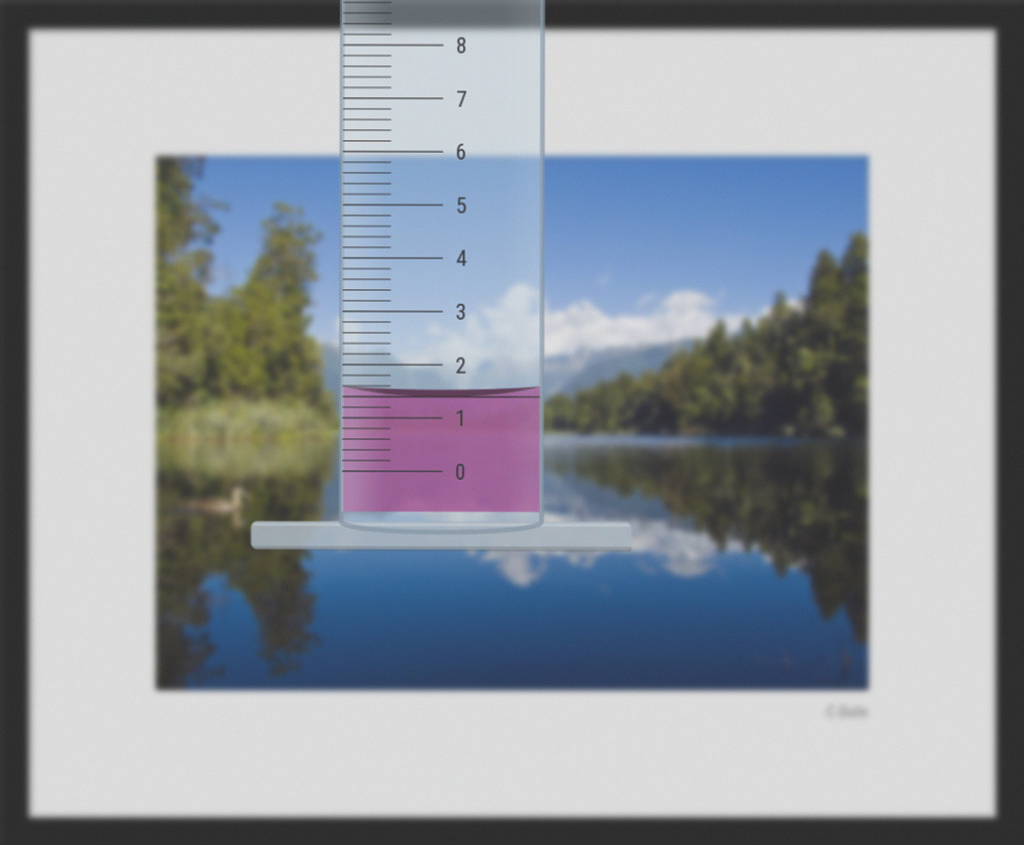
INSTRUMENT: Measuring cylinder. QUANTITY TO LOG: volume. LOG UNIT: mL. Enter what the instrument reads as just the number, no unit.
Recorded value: 1.4
